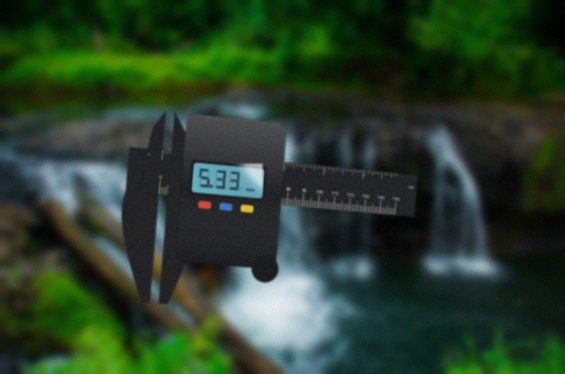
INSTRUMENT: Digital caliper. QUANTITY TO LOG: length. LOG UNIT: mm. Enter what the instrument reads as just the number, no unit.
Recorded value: 5.33
